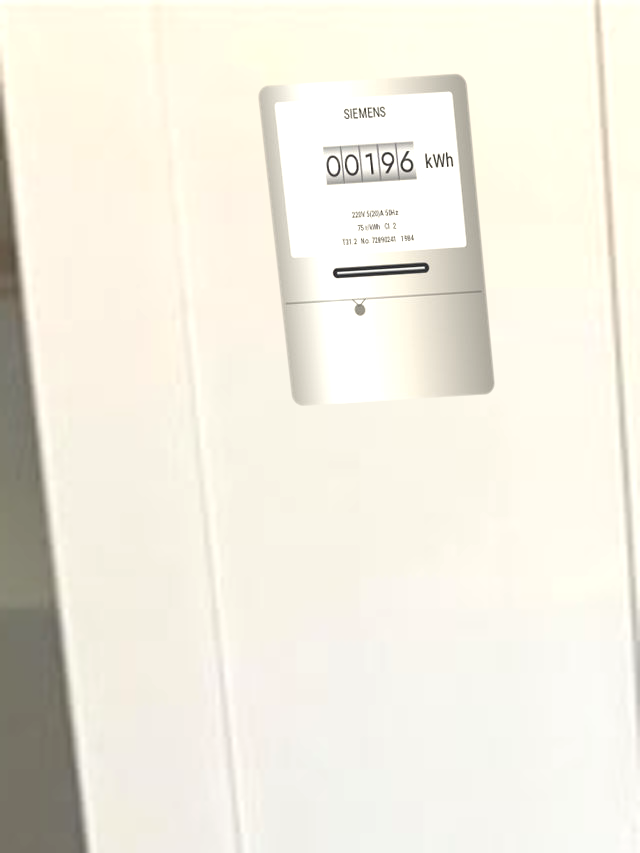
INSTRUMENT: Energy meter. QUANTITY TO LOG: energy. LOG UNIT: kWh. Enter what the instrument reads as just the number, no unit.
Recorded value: 196
